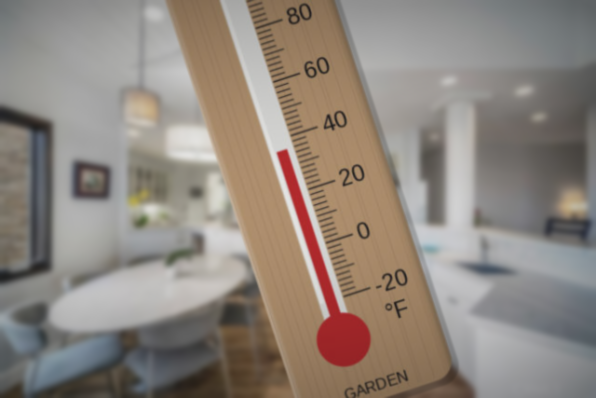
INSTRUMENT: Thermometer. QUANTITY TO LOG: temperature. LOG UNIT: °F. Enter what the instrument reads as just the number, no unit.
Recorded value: 36
